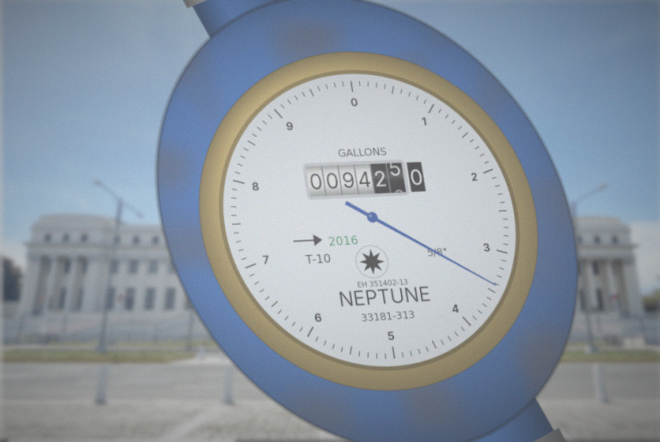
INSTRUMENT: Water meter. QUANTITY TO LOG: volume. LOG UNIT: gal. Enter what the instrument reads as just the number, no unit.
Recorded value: 94253.4
